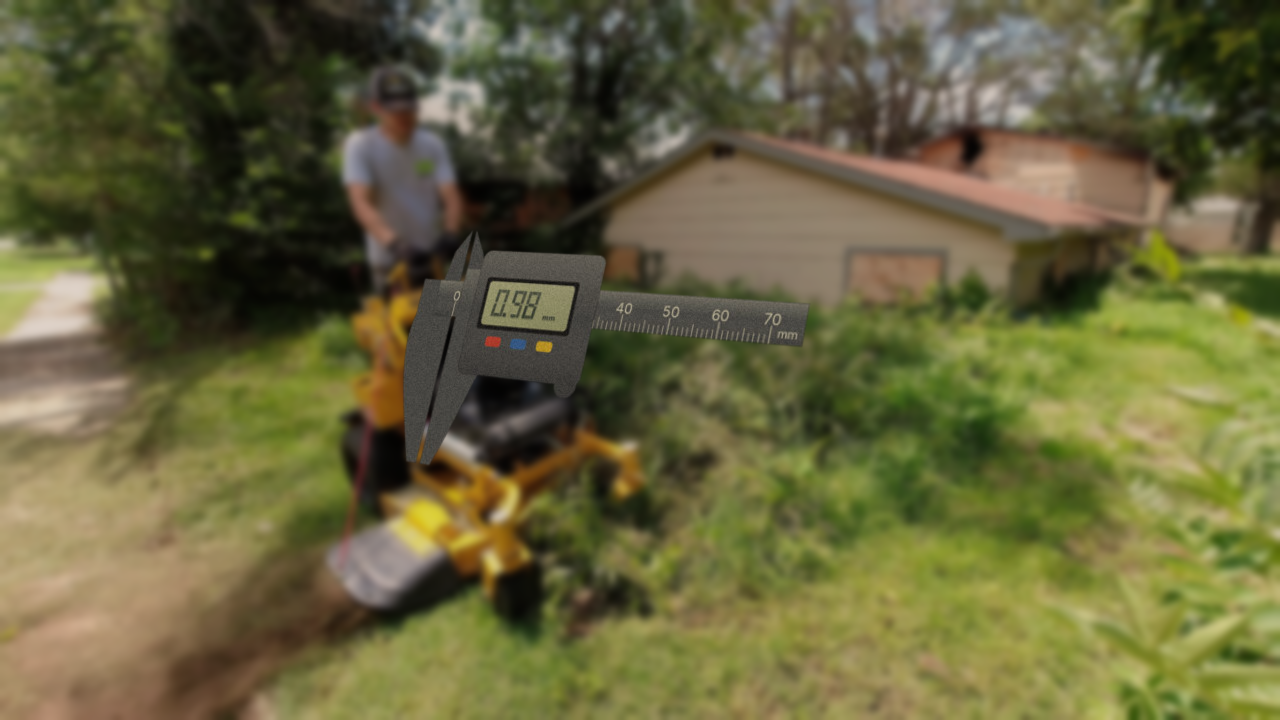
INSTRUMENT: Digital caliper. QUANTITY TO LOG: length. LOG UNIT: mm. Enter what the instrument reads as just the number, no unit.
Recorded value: 0.98
